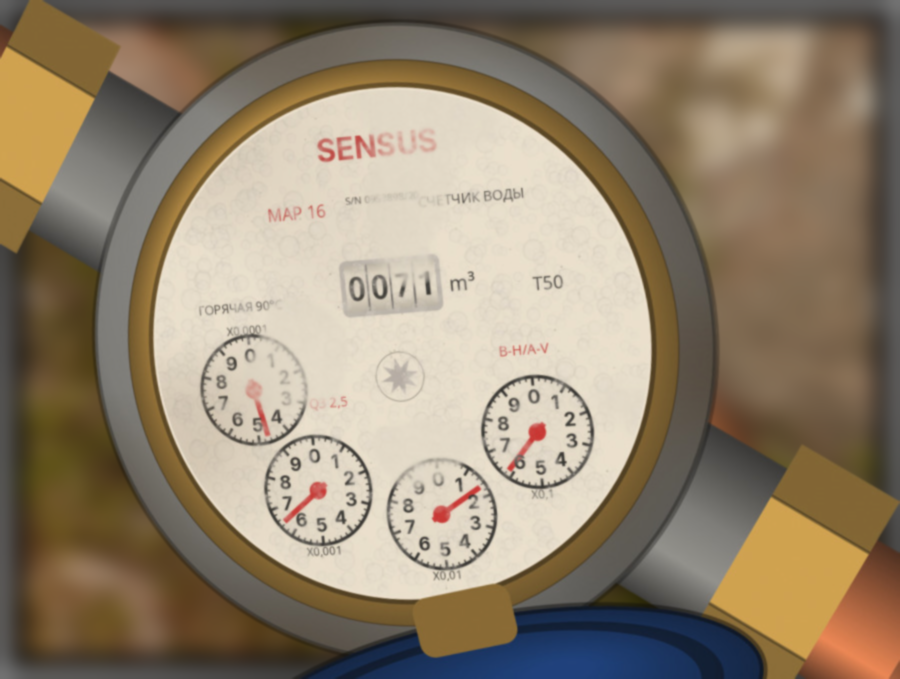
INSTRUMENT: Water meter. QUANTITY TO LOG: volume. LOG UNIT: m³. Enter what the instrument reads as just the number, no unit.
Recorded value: 71.6164
